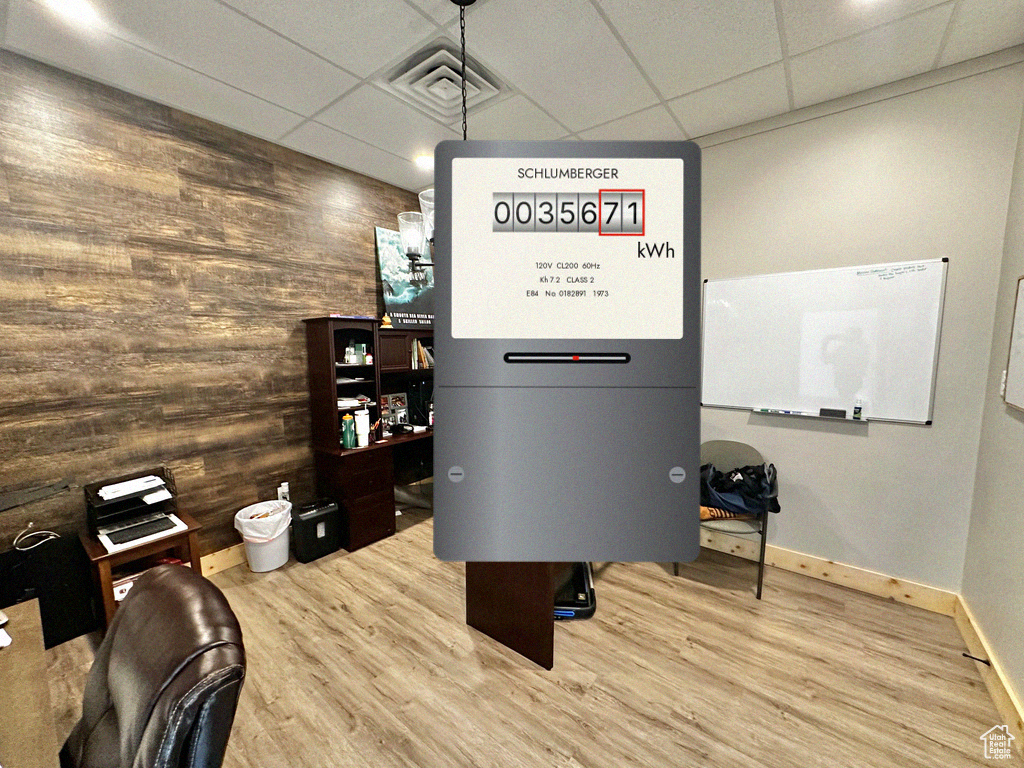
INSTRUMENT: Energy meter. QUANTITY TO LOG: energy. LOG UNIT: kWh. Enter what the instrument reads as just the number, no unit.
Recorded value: 356.71
